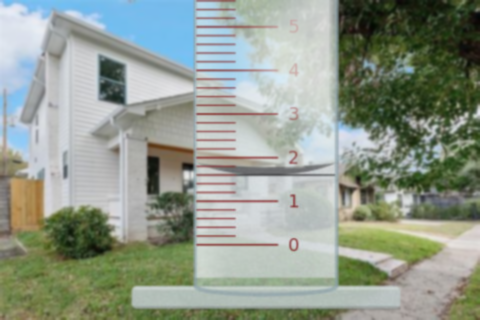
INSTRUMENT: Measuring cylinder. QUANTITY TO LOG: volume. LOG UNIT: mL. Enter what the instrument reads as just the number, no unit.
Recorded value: 1.6
